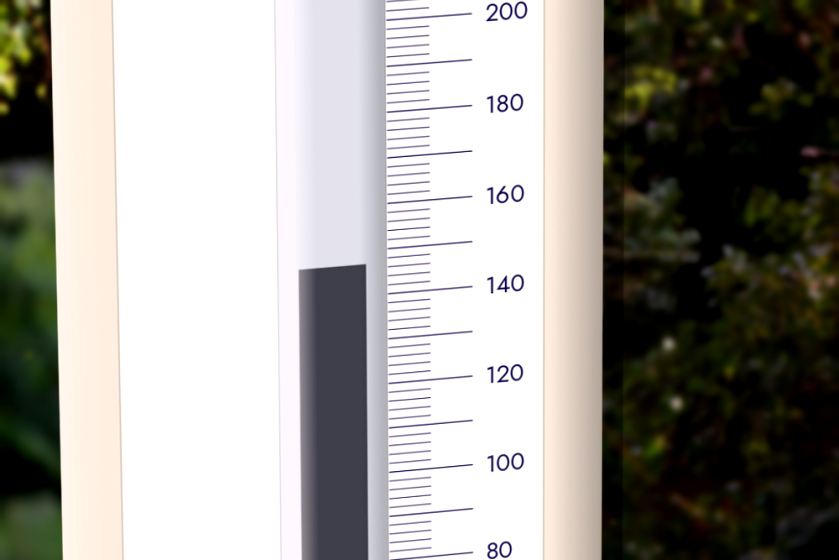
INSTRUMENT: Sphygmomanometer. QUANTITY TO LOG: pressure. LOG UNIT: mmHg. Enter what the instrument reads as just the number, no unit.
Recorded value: 147
